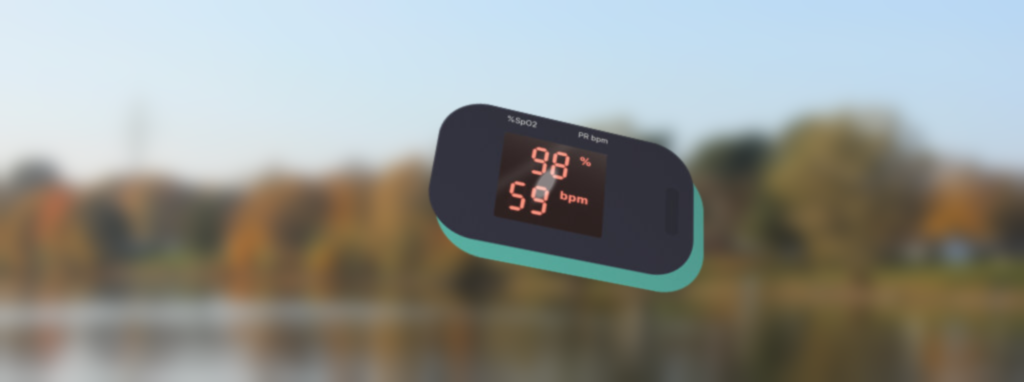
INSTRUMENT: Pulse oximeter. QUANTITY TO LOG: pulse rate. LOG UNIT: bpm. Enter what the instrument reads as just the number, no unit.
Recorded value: 59
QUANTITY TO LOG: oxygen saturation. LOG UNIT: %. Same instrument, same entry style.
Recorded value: 98
